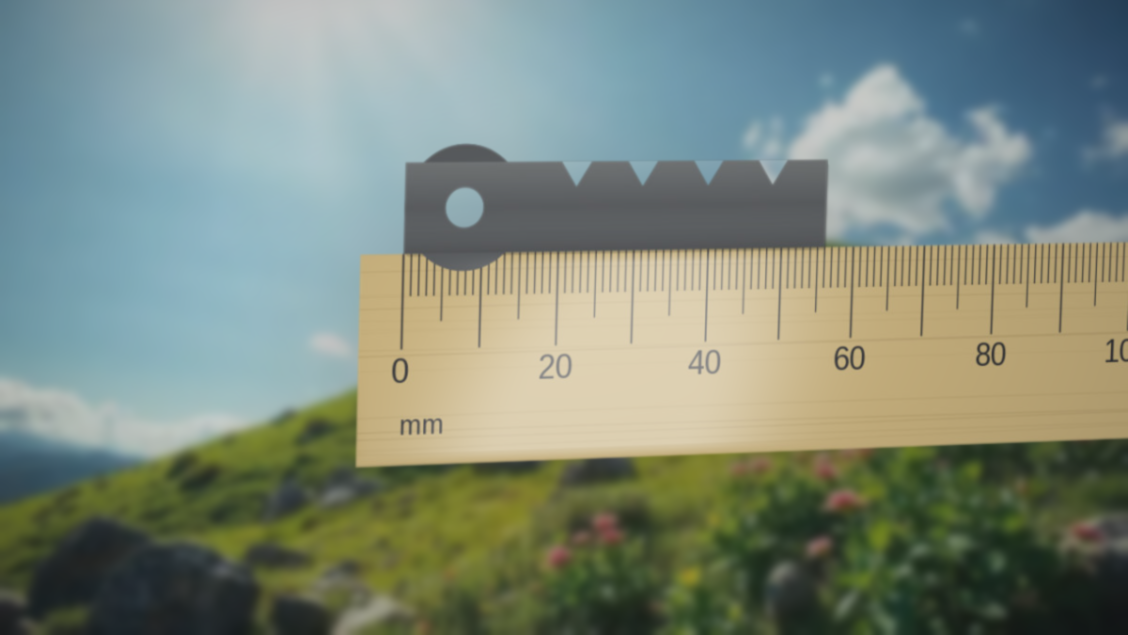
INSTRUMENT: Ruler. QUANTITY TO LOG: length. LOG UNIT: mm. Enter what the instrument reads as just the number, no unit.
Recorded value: 56
